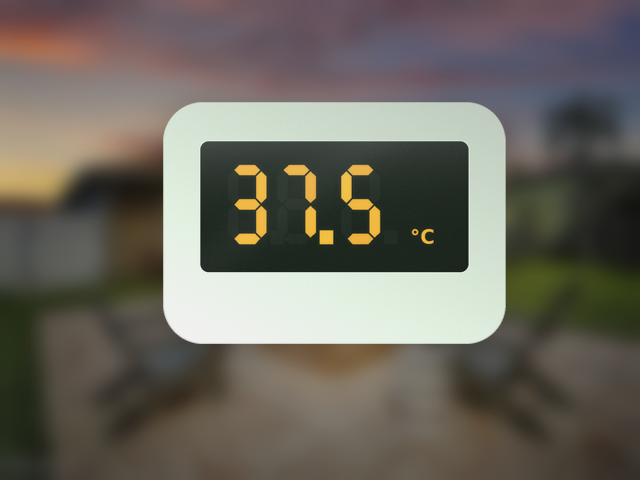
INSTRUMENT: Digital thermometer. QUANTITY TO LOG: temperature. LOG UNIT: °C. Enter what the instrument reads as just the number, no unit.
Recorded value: 37.5
